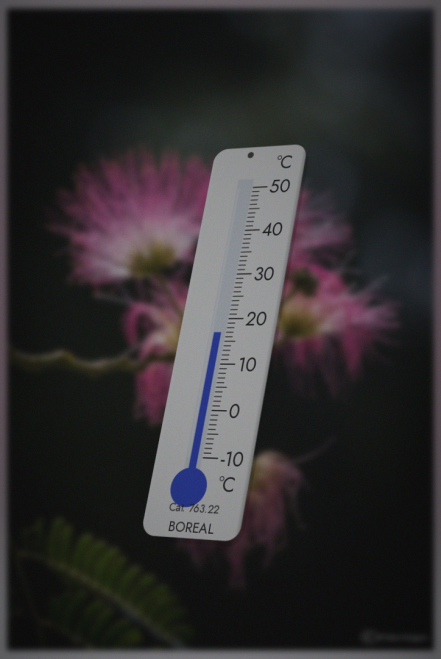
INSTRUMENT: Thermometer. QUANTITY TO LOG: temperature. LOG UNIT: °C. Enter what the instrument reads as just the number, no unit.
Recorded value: 17
